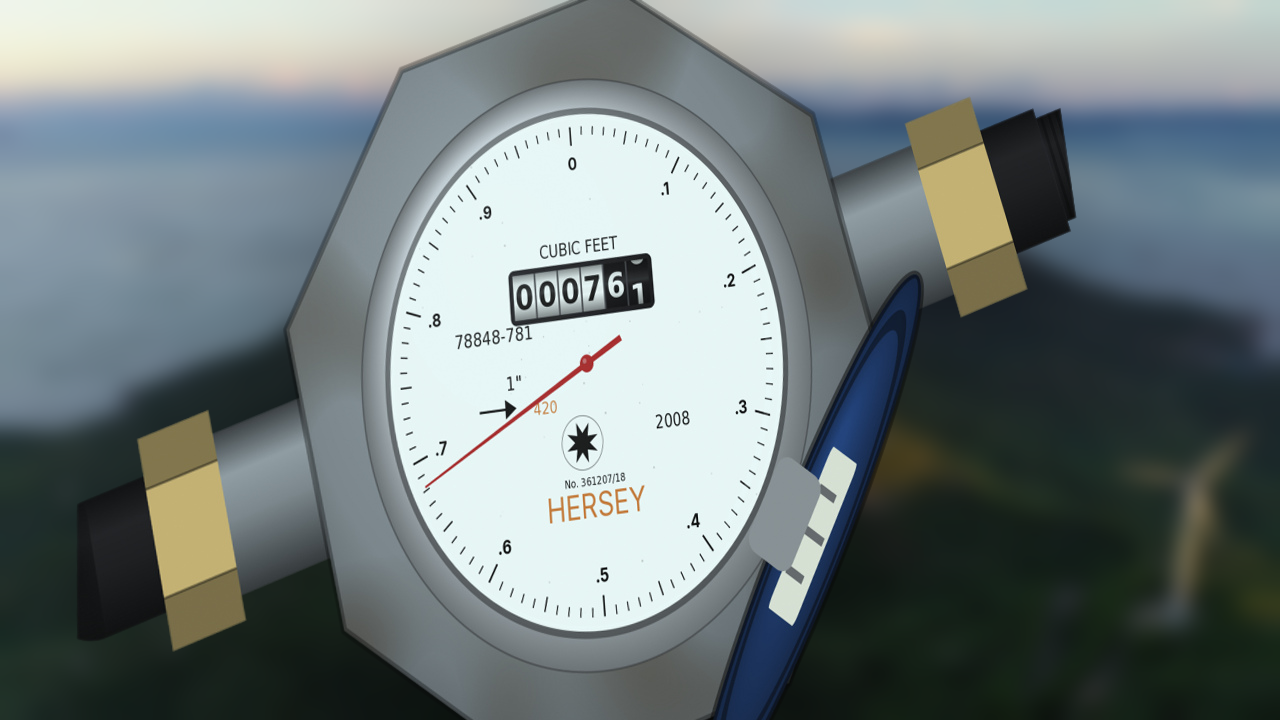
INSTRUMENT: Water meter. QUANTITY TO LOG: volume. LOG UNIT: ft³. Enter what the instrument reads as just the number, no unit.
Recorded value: 760.68
